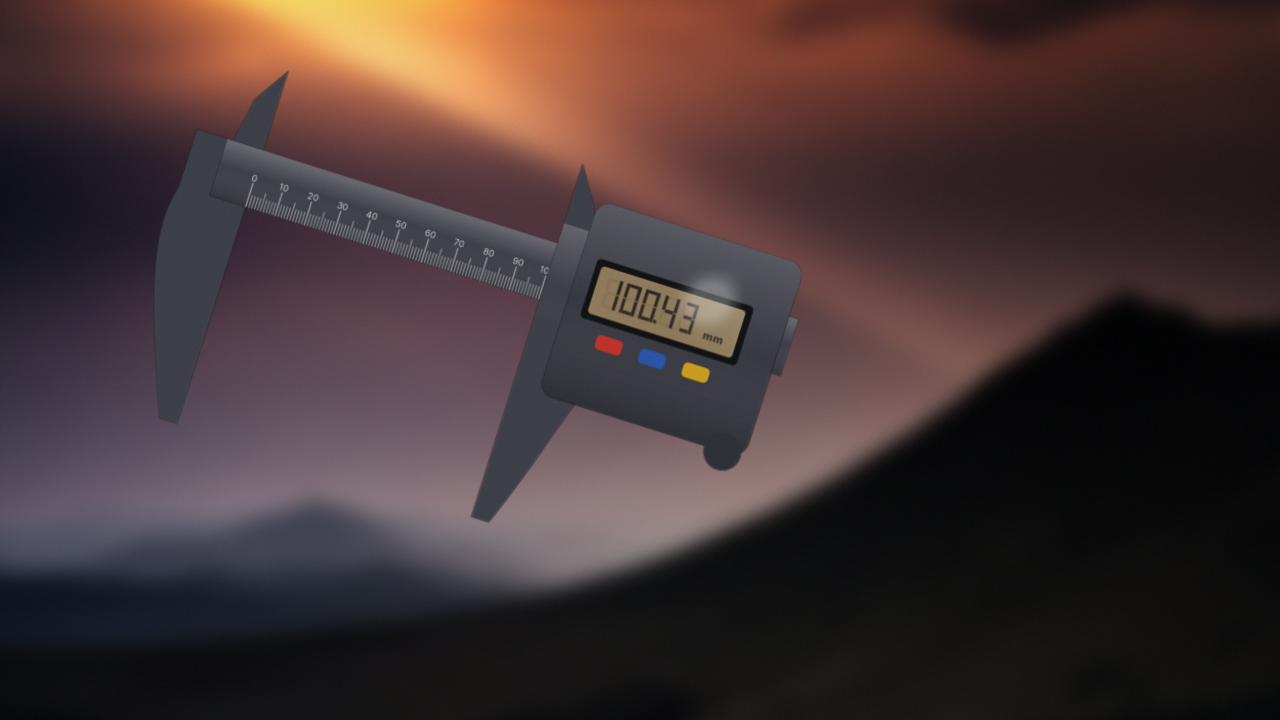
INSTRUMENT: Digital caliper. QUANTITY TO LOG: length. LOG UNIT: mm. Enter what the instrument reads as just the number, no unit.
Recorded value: 100.43
